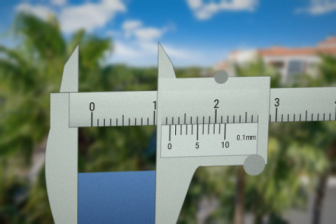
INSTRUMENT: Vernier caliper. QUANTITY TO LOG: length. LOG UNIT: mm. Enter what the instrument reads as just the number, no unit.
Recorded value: 12.6
